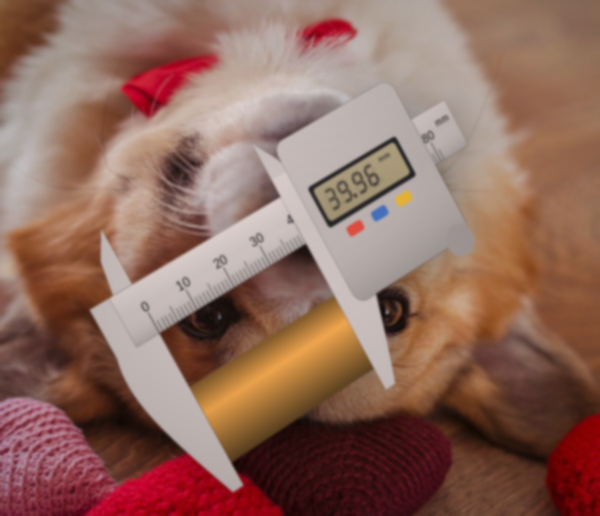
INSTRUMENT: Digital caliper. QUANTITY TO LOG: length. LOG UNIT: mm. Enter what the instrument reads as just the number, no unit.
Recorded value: 39.96
